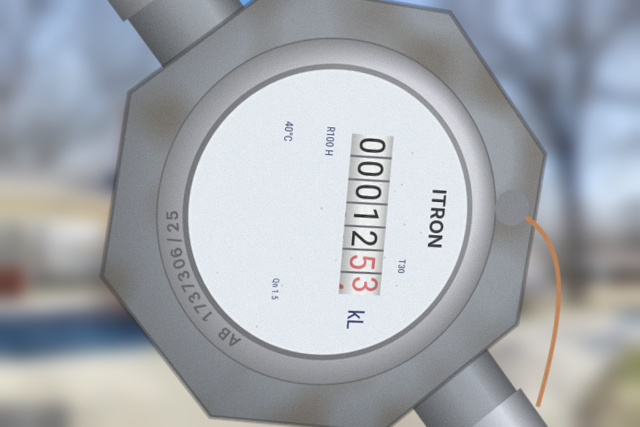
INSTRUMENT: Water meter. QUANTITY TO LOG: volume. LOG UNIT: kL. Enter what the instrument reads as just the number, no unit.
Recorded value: 12.53
